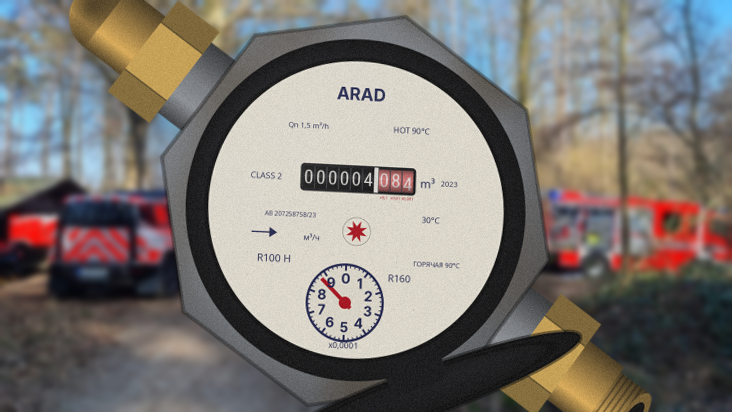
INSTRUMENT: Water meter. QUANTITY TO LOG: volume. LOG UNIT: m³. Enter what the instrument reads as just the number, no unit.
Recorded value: 4.0838
